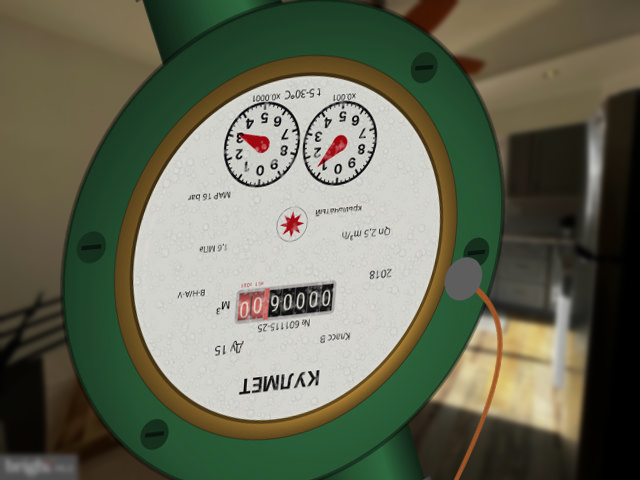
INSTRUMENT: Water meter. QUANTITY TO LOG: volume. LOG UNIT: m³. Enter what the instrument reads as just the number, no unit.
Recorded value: 6.0013
